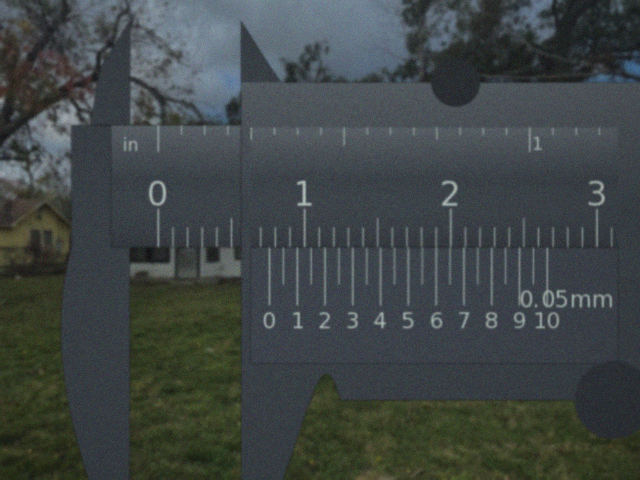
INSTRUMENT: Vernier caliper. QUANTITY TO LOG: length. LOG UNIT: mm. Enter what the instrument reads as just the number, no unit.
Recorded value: 7.6
